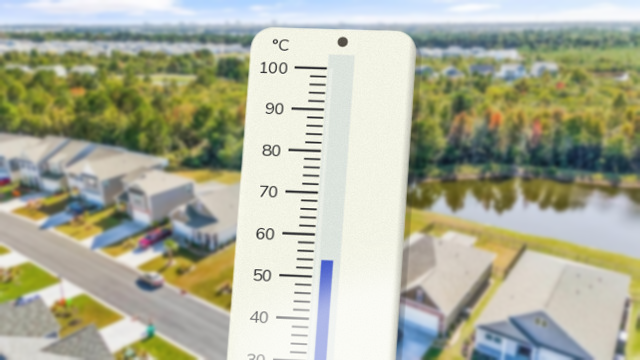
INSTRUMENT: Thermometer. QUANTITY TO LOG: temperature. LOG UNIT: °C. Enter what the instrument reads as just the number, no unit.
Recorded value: 54
